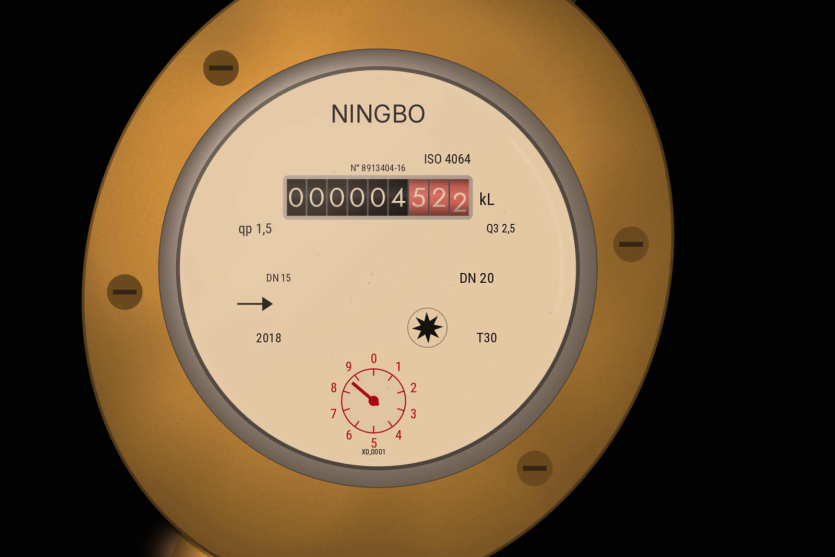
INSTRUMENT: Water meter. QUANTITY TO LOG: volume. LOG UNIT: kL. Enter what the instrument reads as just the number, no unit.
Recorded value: 4.5218
